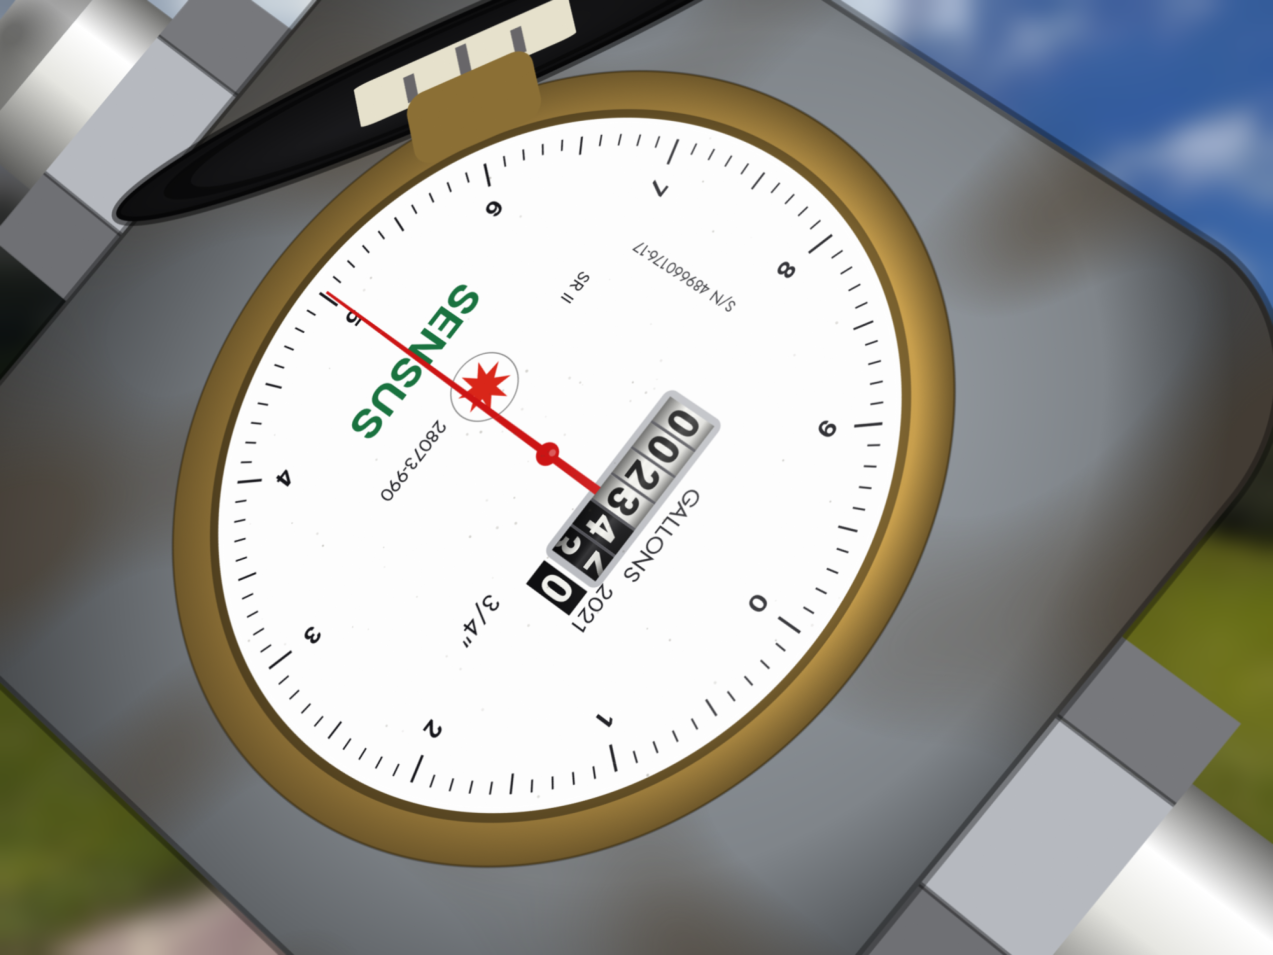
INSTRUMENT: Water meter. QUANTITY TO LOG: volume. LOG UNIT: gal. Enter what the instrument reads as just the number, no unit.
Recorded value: 23425.0
